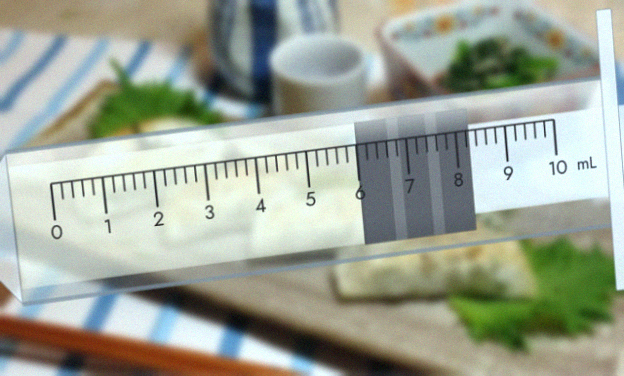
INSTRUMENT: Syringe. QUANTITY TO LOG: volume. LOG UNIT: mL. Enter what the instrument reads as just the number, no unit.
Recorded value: 6
